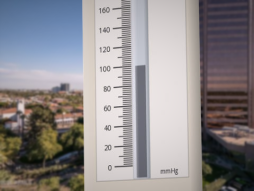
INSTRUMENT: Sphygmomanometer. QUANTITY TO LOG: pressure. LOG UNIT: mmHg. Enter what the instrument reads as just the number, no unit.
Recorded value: 100
